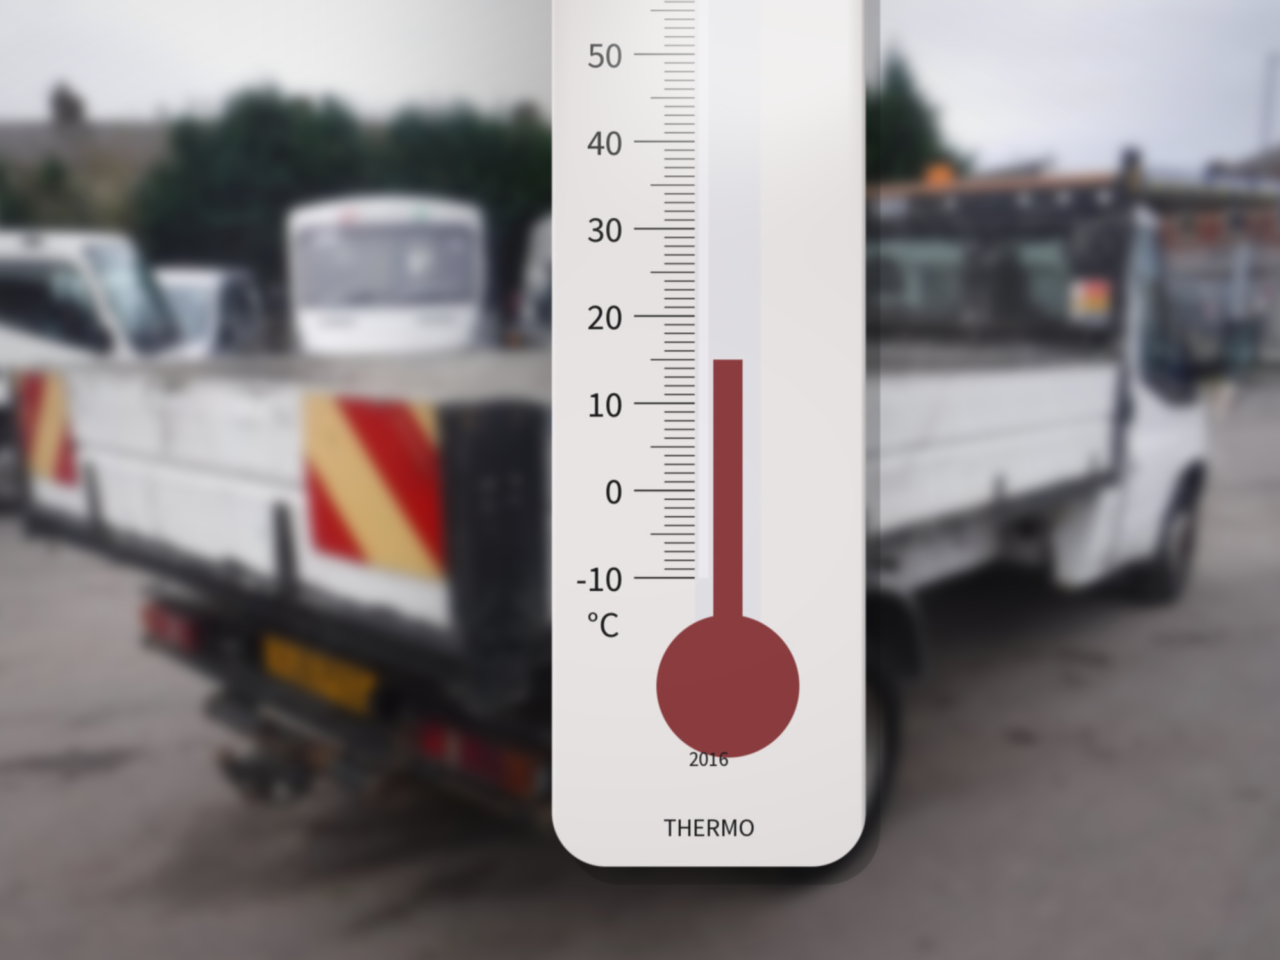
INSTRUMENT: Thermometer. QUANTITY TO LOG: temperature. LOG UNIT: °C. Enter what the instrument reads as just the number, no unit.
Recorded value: 15
